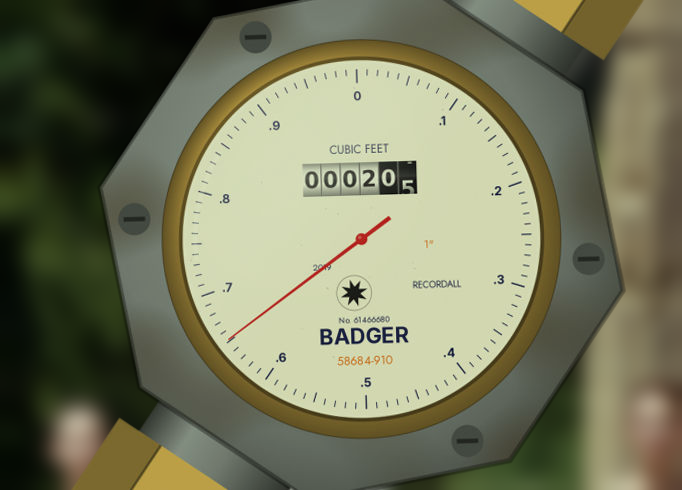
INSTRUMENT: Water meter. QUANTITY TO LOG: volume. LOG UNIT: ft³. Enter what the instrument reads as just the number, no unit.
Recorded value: 204.65
